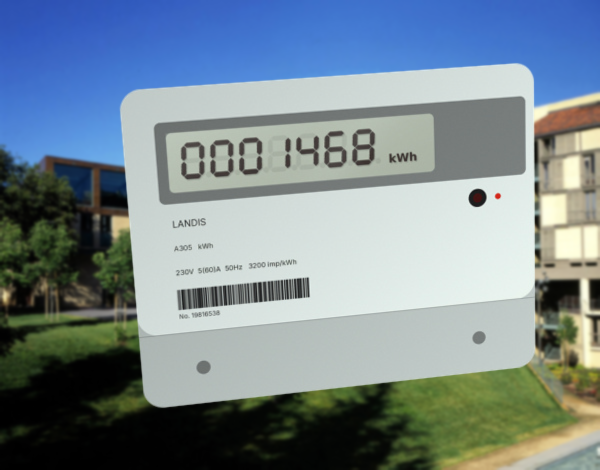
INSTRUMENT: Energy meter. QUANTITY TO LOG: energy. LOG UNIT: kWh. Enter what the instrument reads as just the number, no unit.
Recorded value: 1468
